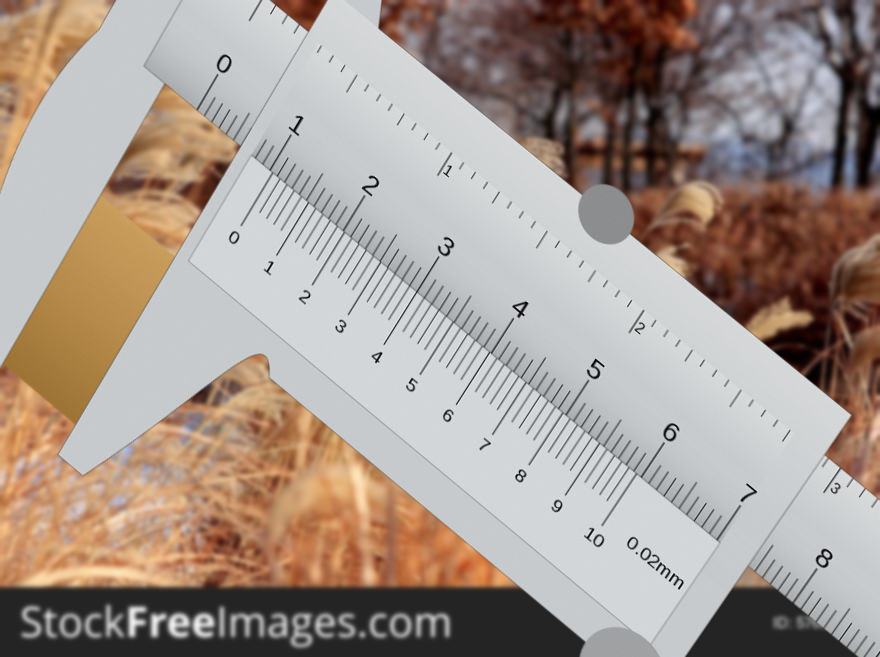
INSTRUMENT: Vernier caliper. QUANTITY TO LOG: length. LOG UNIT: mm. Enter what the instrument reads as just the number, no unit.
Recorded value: 10.4
